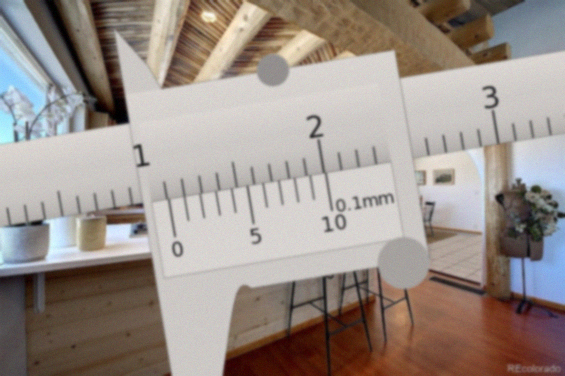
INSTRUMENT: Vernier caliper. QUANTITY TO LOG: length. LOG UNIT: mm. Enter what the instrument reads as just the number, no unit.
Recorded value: 11.1
